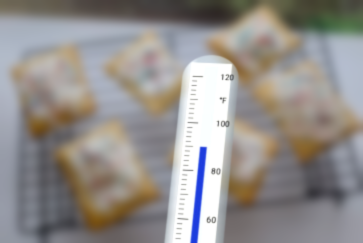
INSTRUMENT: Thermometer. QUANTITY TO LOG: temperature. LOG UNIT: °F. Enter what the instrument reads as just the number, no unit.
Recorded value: 90
